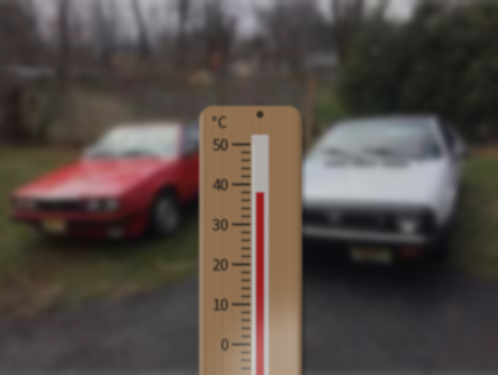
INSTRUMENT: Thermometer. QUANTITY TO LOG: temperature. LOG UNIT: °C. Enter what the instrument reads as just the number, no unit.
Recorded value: 38
